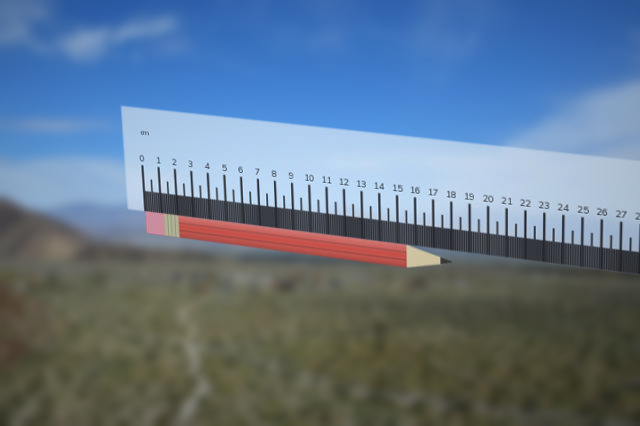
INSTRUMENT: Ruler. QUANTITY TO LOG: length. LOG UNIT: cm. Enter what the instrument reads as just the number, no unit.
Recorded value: 18
